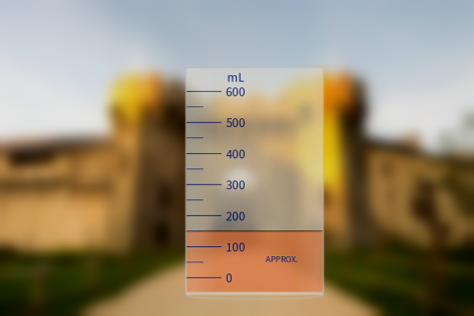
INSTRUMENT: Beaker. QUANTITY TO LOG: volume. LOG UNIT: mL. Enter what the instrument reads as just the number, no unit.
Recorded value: 150
